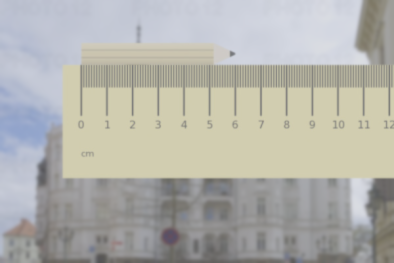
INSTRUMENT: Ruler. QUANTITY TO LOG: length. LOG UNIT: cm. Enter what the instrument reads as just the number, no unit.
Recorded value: 6
